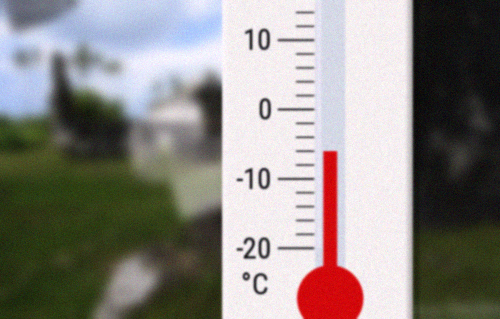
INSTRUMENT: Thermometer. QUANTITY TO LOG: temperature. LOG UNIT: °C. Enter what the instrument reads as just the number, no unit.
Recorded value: -6
